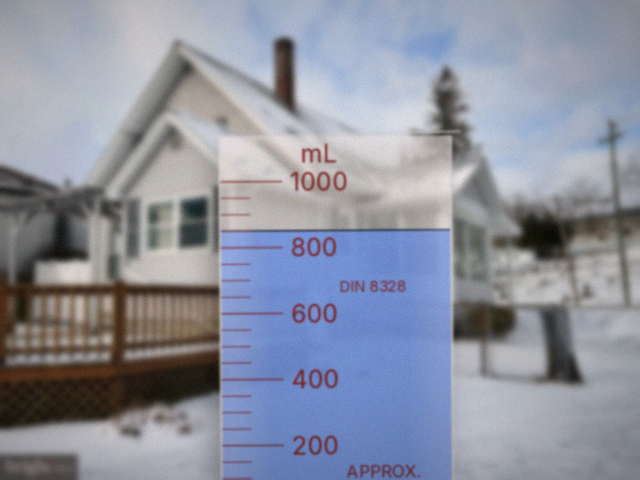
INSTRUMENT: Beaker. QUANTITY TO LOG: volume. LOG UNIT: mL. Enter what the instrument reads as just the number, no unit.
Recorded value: 850
